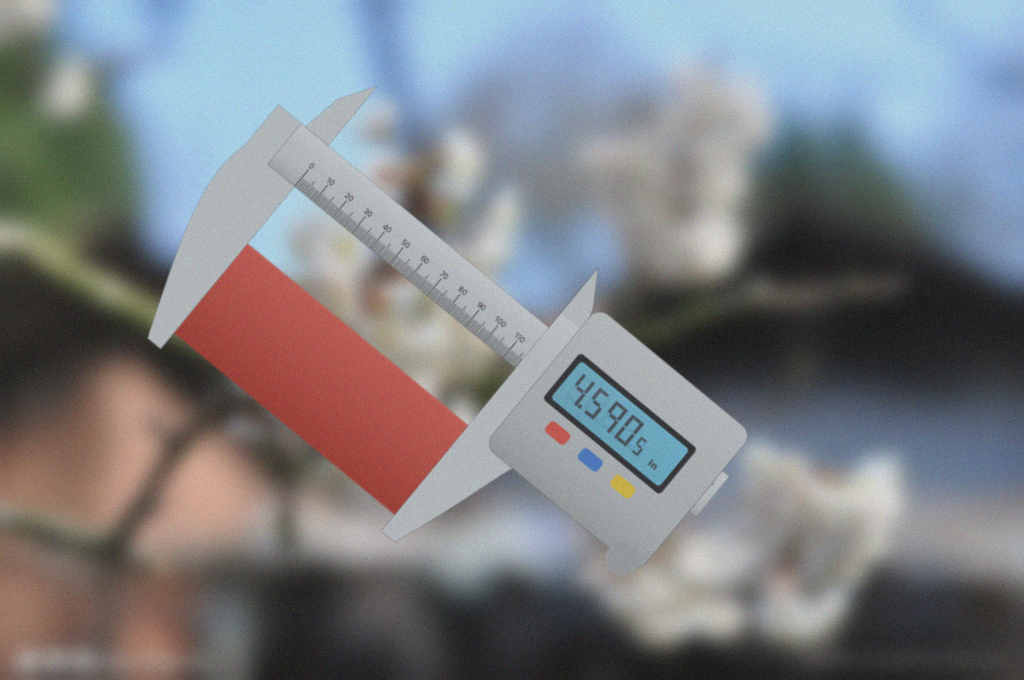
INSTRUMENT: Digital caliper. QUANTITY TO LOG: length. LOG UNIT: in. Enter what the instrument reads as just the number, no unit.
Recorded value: 4.5905
